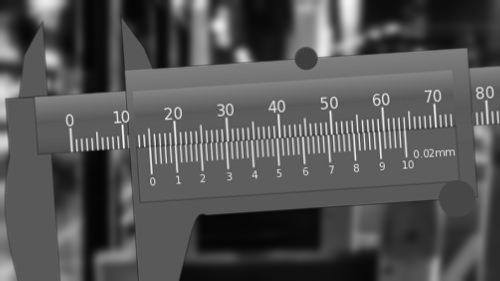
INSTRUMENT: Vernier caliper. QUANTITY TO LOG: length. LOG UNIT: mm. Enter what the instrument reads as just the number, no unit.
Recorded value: 15.0
